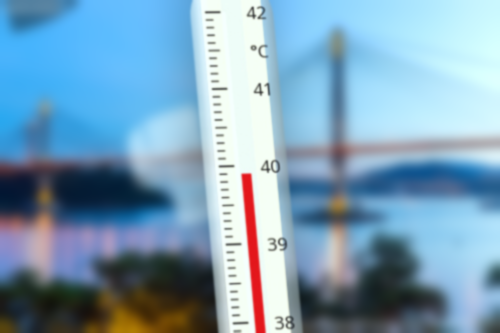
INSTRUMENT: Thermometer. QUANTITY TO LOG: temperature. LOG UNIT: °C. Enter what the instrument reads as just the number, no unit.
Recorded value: 39.9
